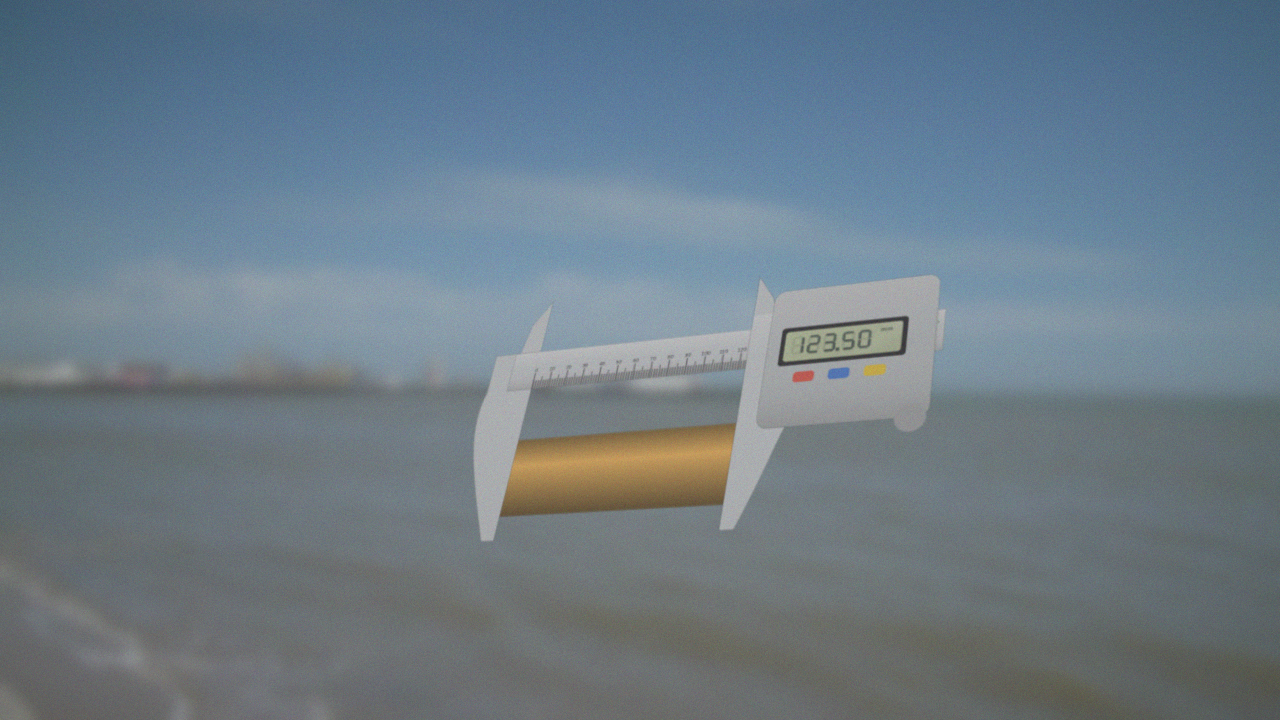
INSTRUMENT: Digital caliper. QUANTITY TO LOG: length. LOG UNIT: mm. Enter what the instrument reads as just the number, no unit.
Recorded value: 123.50
